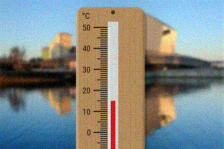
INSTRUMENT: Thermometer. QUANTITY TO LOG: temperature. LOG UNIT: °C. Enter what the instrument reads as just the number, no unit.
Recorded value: 15
